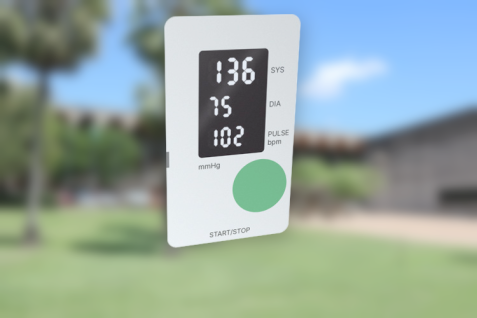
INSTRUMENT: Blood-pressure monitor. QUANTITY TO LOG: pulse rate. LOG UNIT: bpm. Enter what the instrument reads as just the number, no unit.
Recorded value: 102
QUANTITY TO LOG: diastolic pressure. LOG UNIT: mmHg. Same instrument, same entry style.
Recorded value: 75
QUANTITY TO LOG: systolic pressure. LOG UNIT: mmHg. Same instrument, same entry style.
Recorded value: 136
